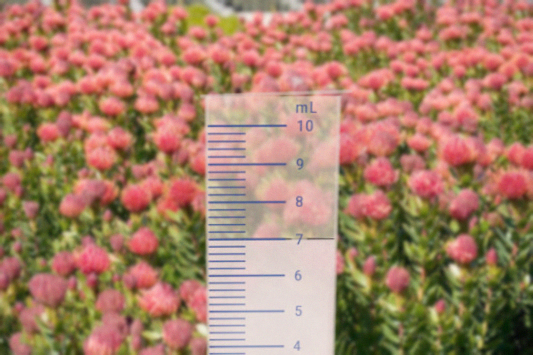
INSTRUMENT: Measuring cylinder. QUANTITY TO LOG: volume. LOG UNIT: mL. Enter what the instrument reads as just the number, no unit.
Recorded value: 7
